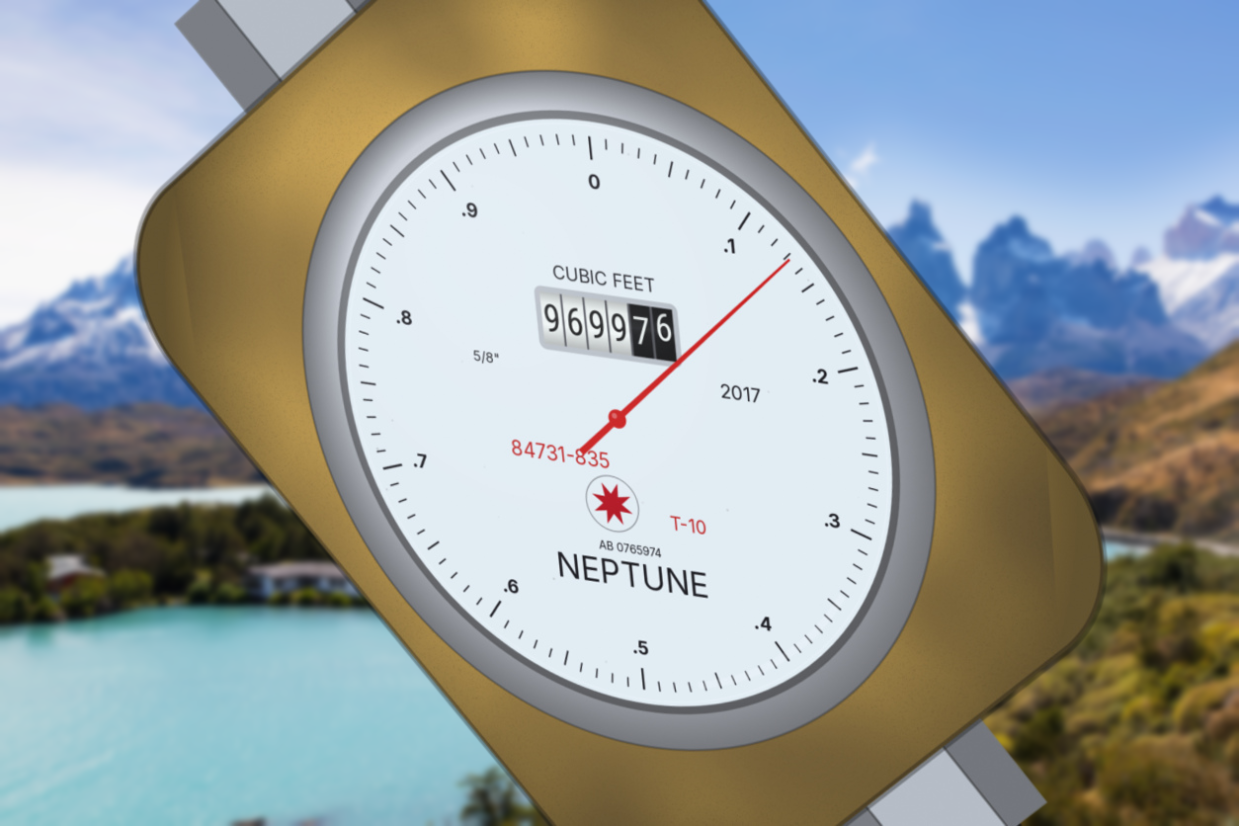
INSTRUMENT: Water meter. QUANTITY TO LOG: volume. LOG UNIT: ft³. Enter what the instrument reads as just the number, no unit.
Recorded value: 969976.13
